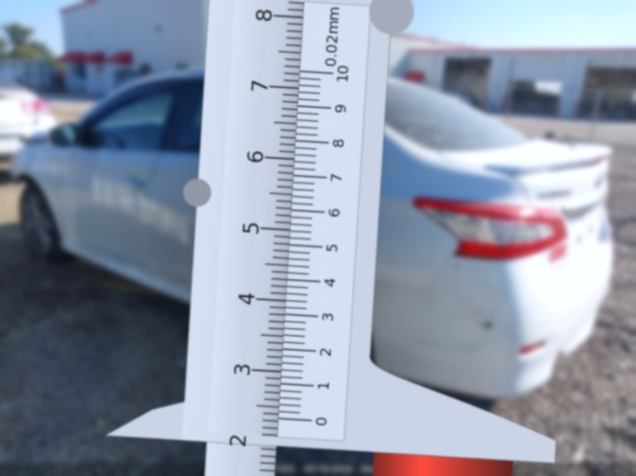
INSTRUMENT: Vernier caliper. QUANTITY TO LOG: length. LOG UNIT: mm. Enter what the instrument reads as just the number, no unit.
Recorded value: 23.4
